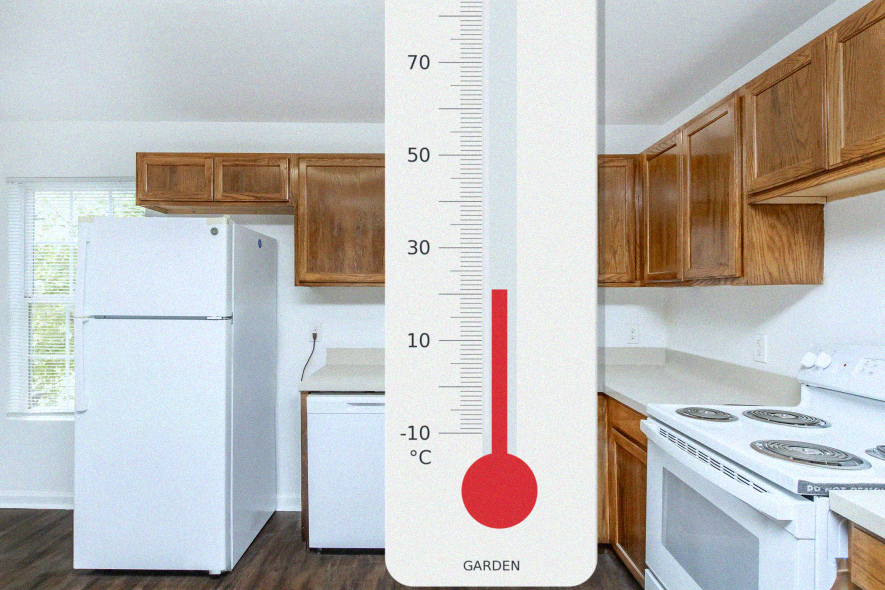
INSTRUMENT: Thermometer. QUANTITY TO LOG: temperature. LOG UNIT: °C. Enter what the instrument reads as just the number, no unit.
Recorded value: 21
